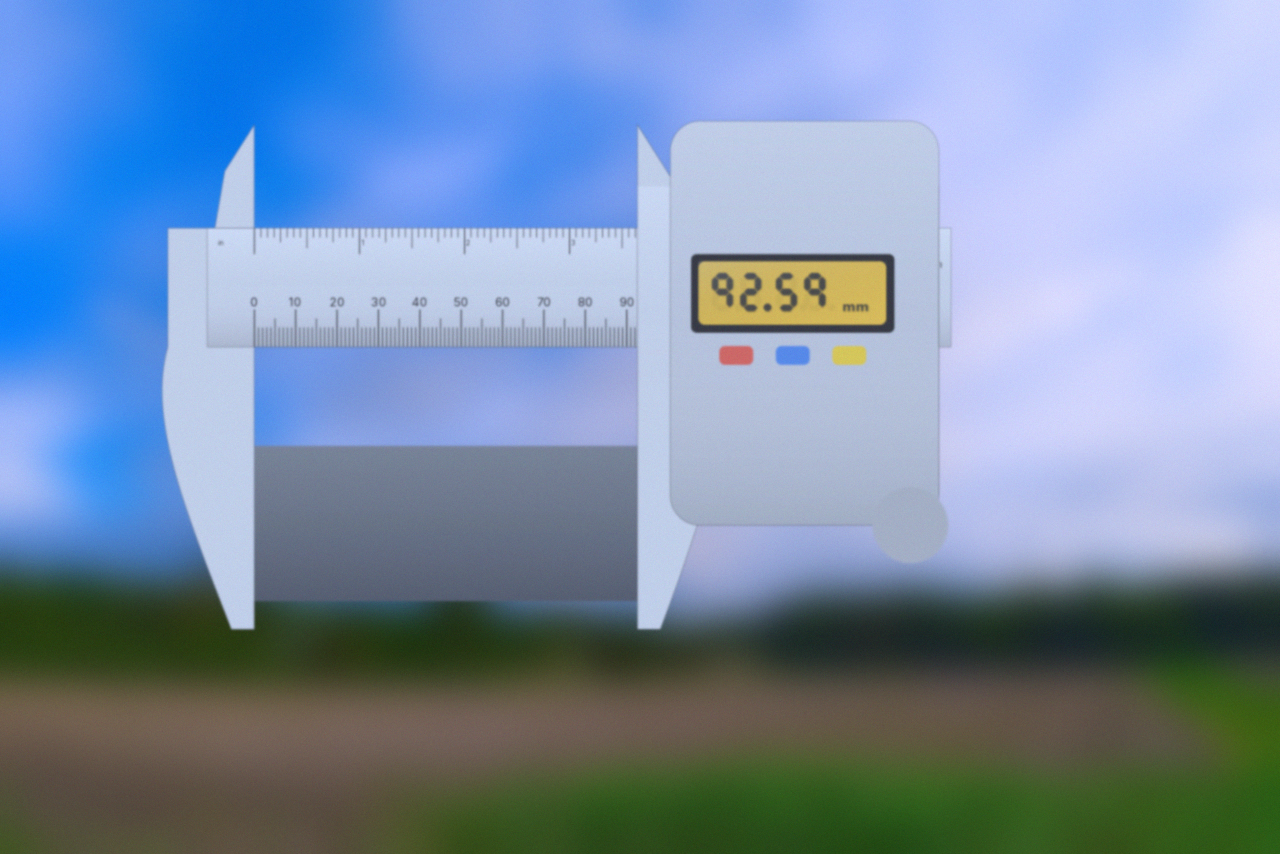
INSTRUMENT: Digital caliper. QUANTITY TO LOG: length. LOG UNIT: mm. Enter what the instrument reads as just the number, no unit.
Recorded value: 92.59
